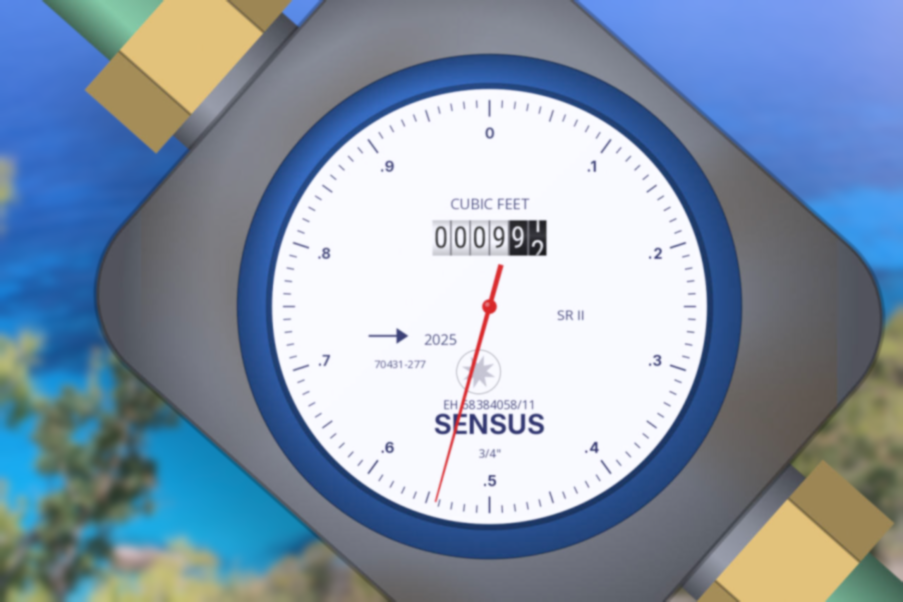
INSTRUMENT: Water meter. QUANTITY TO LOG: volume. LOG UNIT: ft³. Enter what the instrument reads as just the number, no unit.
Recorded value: 991.54
